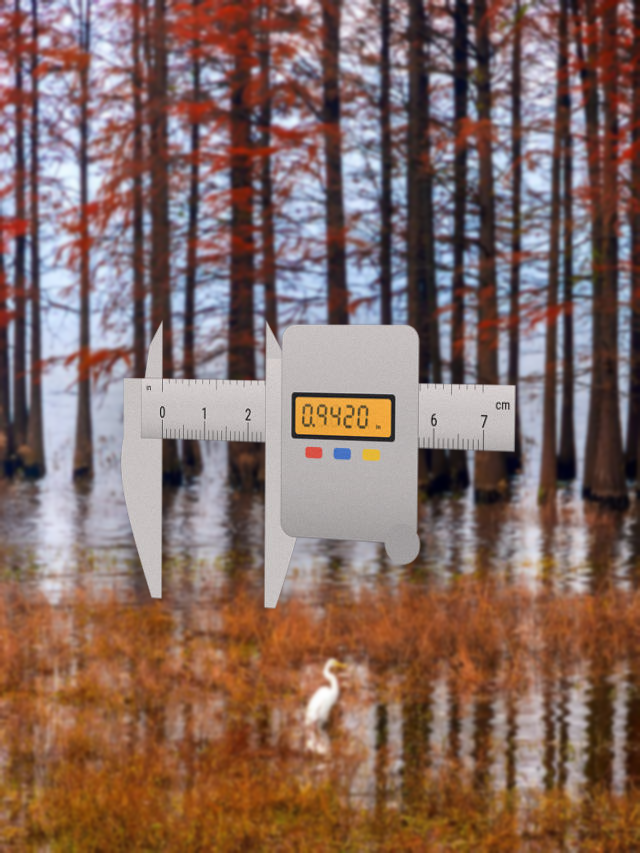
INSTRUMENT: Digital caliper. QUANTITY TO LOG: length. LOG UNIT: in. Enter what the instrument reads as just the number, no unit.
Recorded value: 0.9420
